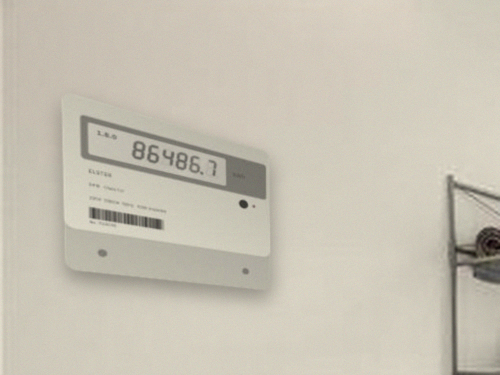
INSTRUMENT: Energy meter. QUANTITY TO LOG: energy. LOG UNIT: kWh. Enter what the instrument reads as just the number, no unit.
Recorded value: 86486.7
